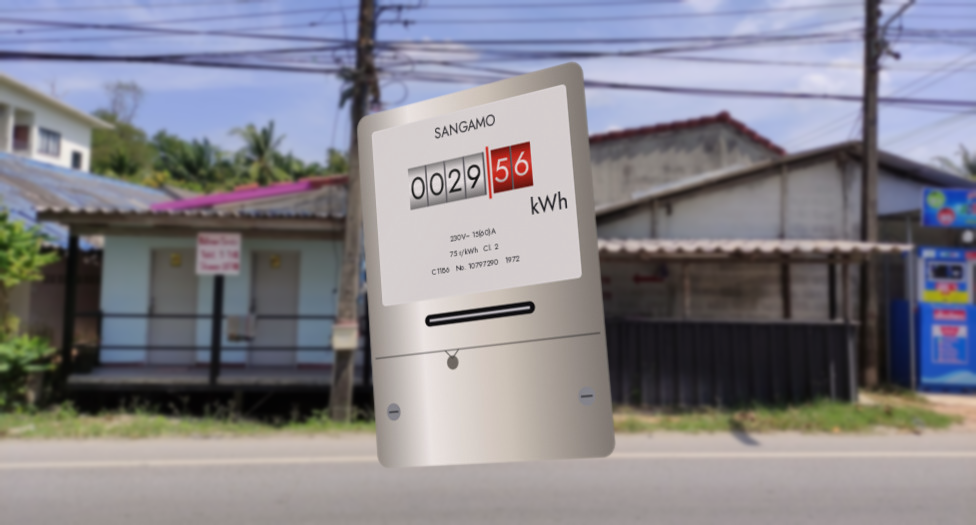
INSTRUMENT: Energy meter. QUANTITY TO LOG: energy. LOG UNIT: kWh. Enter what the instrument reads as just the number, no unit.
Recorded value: 29.56
